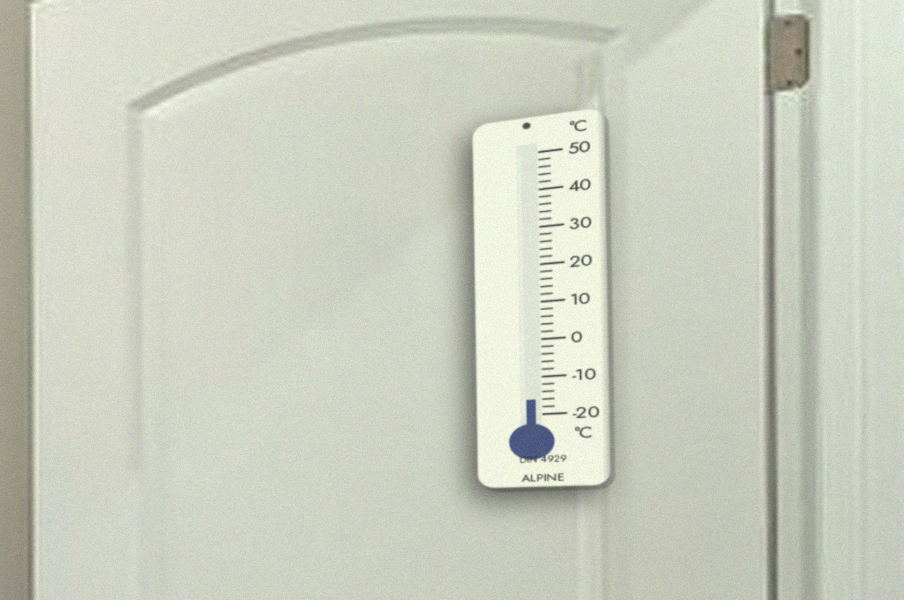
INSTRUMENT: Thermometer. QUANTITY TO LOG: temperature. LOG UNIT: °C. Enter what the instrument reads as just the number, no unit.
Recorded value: -16
